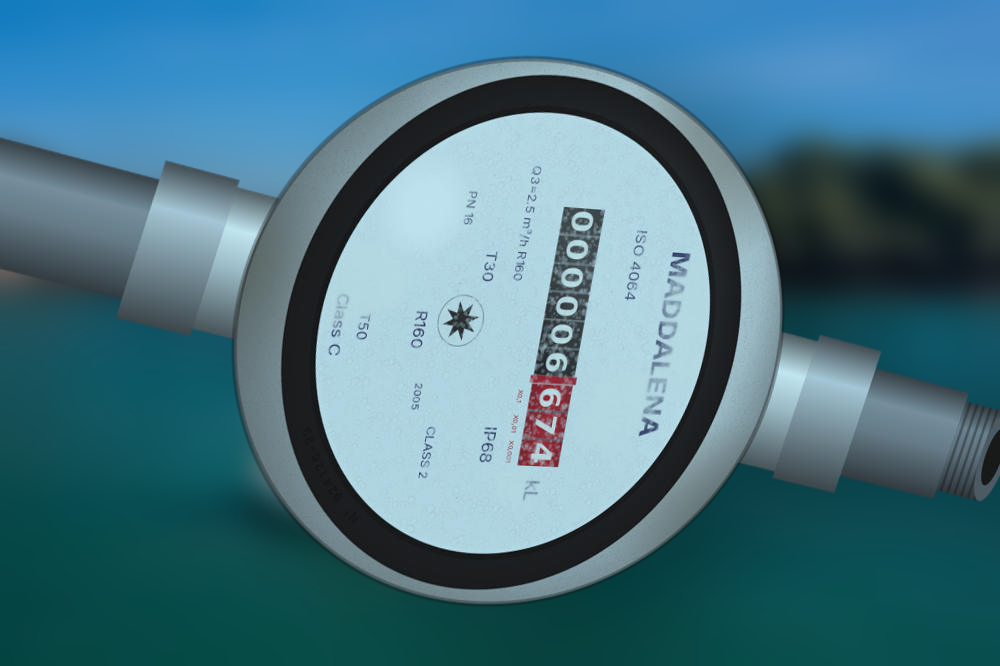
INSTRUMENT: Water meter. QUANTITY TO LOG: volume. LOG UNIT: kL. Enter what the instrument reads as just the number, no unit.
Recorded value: 6.674
